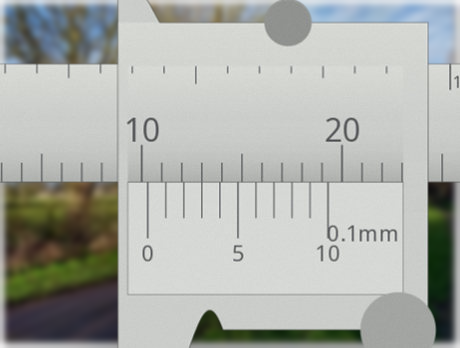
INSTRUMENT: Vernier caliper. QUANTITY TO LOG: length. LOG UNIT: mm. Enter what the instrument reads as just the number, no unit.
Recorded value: 10.3
